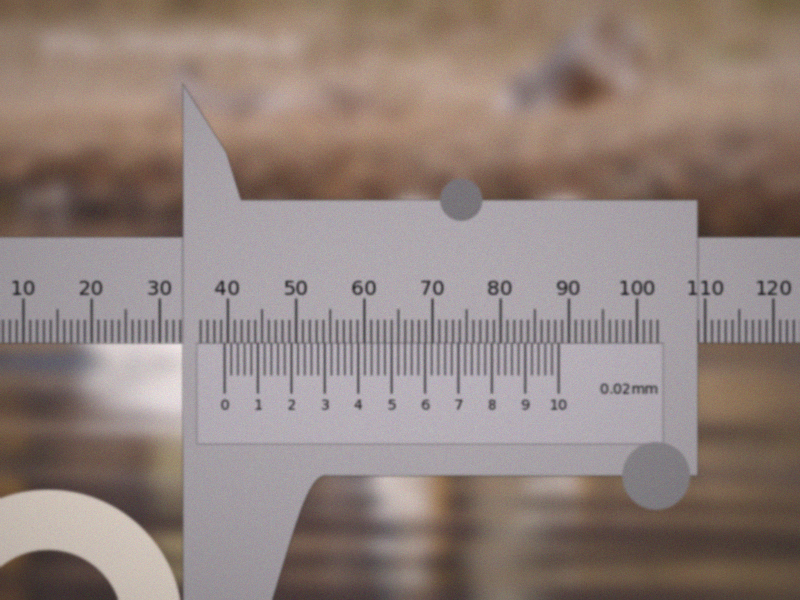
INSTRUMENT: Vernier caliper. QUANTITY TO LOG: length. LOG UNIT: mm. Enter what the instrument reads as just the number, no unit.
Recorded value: 39.5
